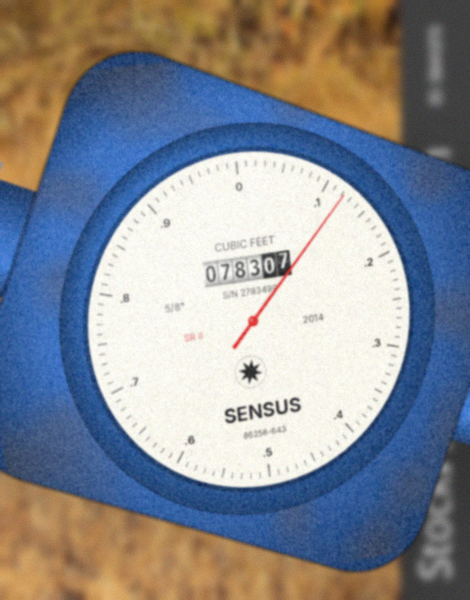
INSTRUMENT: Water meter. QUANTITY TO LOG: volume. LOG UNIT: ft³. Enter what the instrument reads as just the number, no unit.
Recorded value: 78307.12
